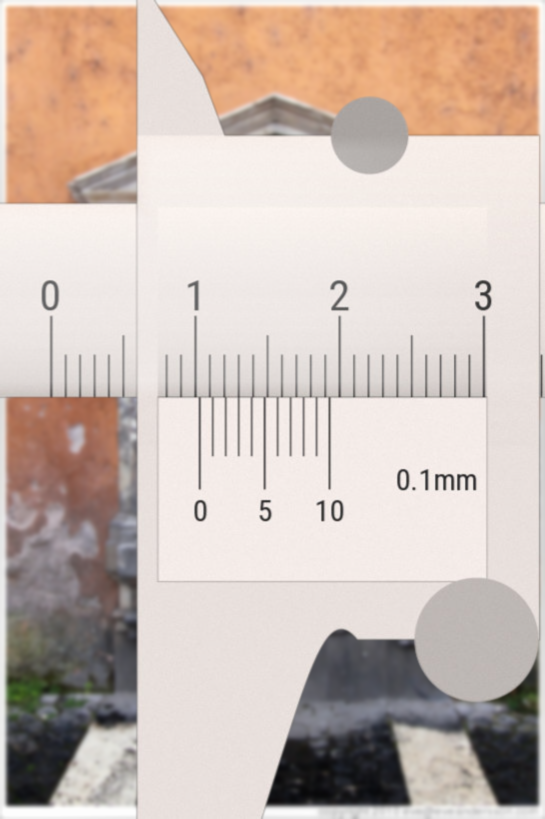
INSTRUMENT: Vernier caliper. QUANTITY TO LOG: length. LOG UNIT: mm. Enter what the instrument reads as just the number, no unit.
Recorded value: 10.3
